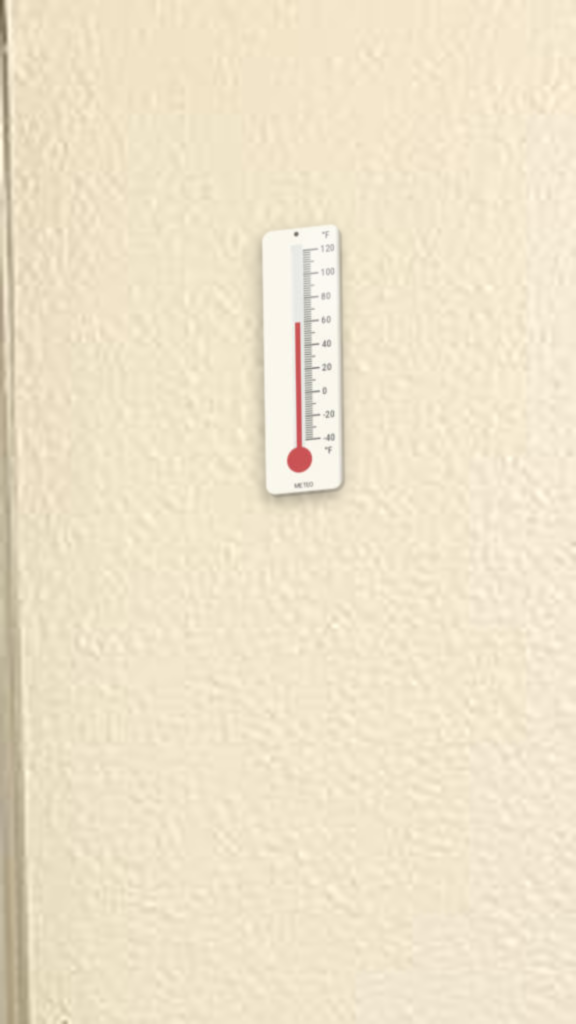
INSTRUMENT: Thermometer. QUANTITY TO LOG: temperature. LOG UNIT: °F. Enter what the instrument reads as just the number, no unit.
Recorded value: 60
